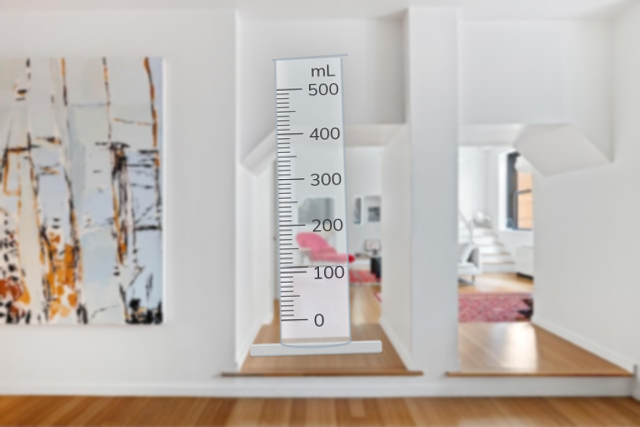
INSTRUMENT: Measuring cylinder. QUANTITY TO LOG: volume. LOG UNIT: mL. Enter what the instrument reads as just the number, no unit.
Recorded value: 110
